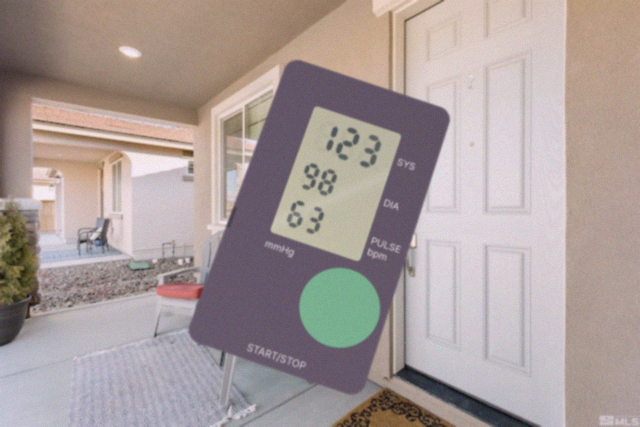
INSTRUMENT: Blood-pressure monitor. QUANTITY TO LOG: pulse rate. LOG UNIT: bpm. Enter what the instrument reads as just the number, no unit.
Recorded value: 63
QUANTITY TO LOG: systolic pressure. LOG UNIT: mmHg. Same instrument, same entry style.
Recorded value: 123
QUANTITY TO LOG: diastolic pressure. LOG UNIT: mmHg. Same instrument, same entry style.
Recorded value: 98
